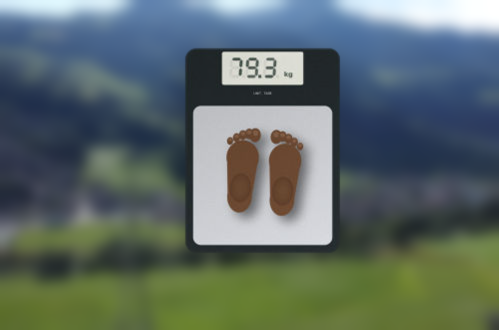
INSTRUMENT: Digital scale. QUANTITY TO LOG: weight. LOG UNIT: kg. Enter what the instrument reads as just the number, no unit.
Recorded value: 79.3
